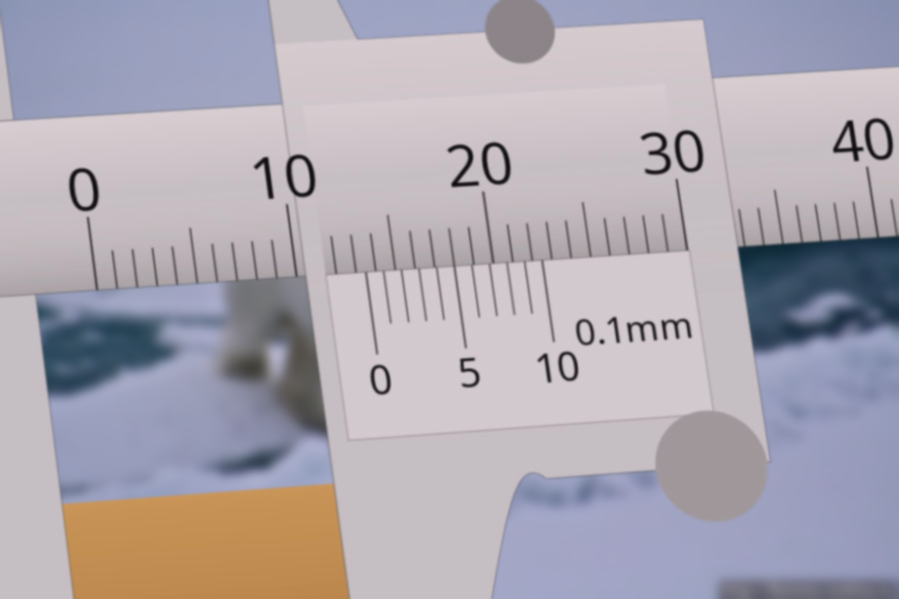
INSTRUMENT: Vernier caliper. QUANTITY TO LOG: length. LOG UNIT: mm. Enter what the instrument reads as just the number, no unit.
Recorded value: 13.5
